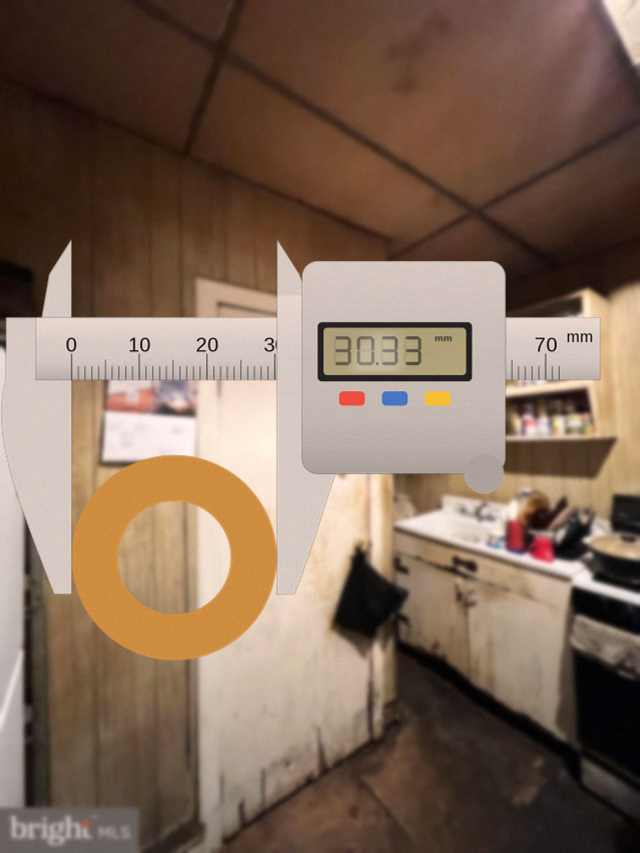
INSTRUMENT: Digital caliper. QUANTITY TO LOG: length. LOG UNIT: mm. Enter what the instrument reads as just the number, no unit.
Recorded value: 30.33
